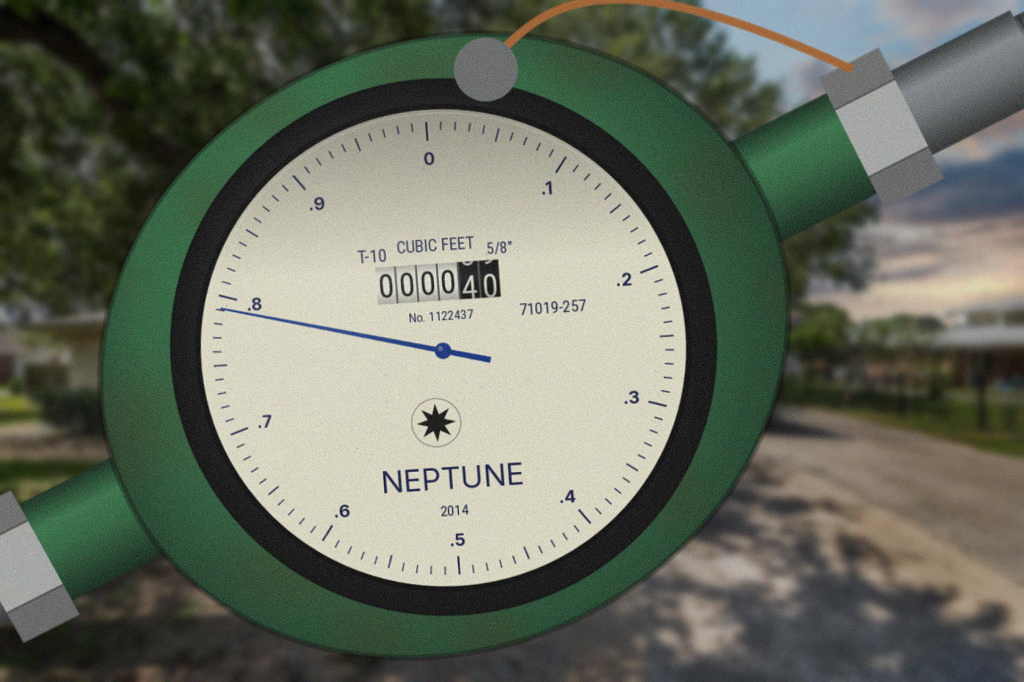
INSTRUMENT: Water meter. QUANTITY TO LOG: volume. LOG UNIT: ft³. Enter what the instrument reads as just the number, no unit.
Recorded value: 39.79
